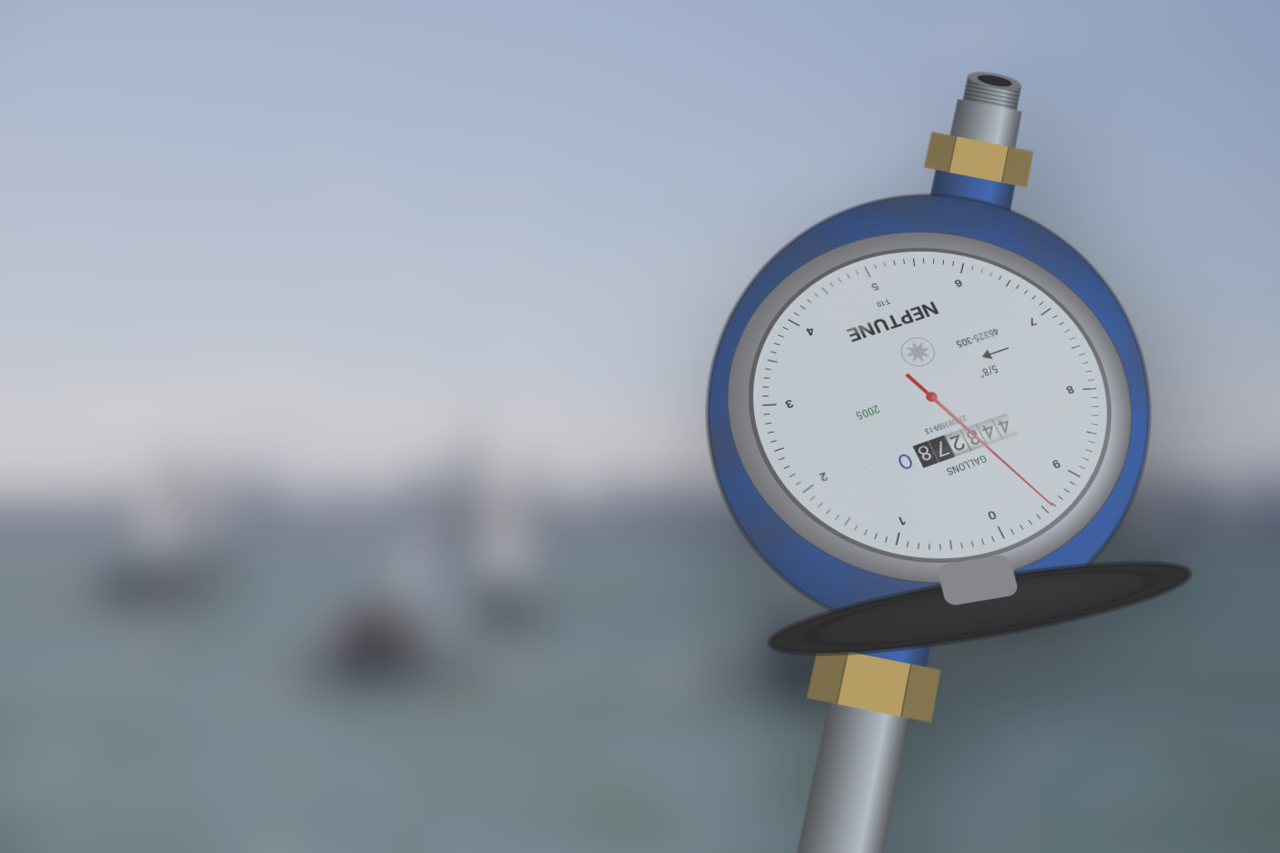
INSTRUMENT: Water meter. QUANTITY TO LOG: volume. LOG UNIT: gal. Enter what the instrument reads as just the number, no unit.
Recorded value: 4482779.4
